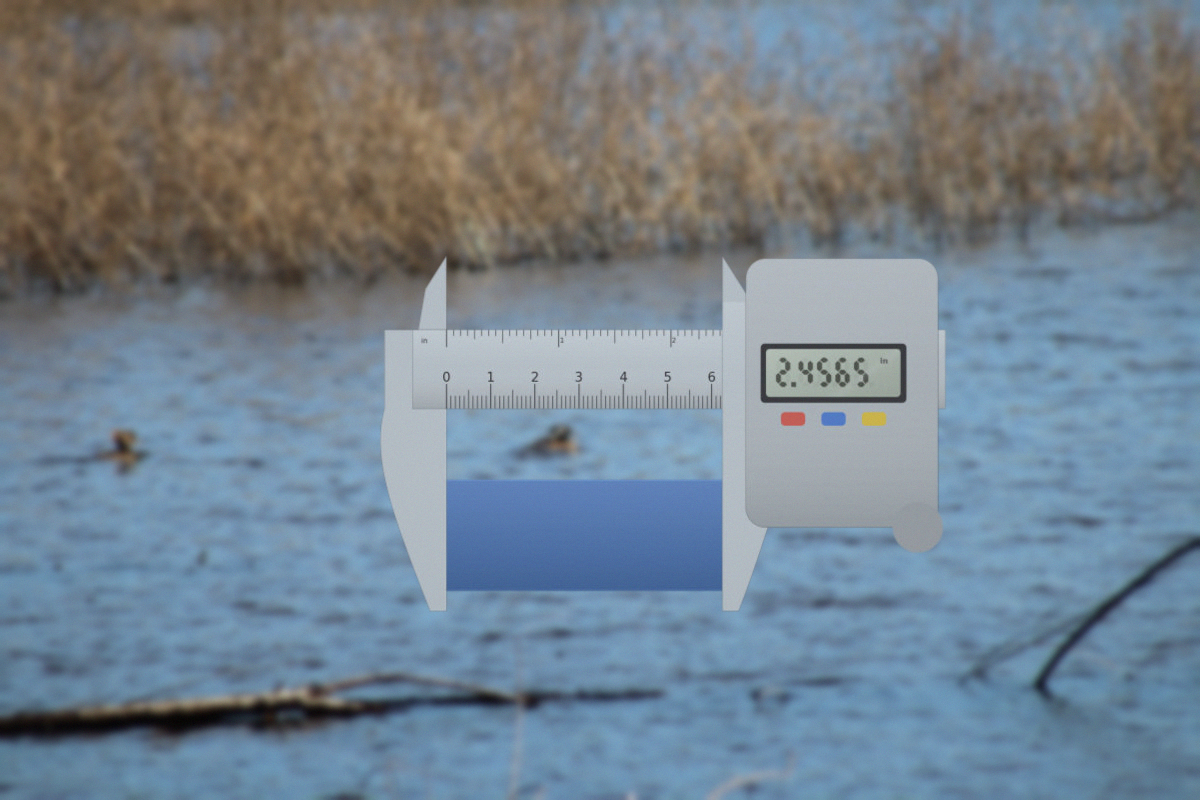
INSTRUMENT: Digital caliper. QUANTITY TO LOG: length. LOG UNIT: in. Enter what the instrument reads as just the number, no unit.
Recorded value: 2.4565
